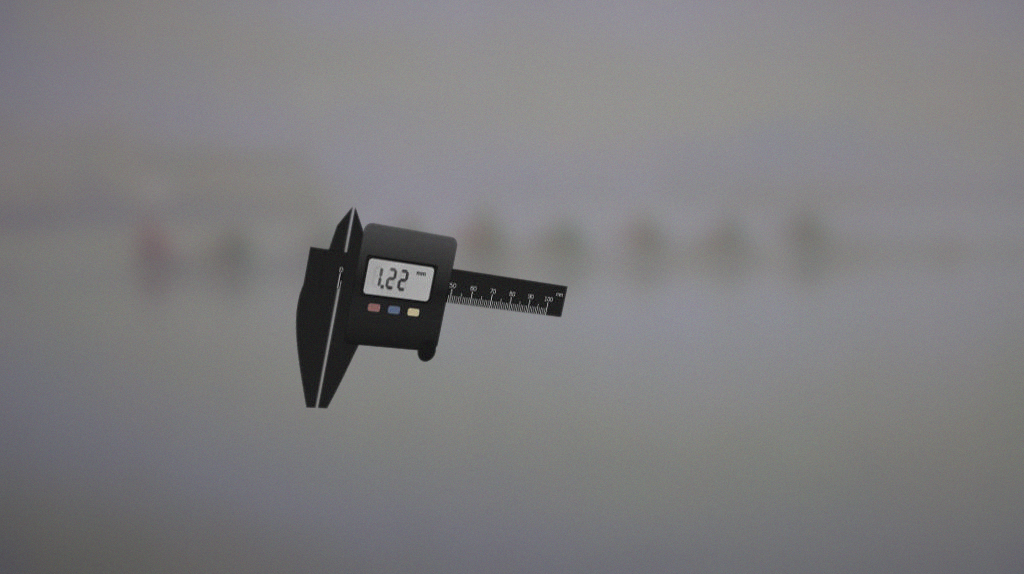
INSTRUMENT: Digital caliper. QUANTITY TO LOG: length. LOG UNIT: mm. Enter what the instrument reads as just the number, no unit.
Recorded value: 1.22
